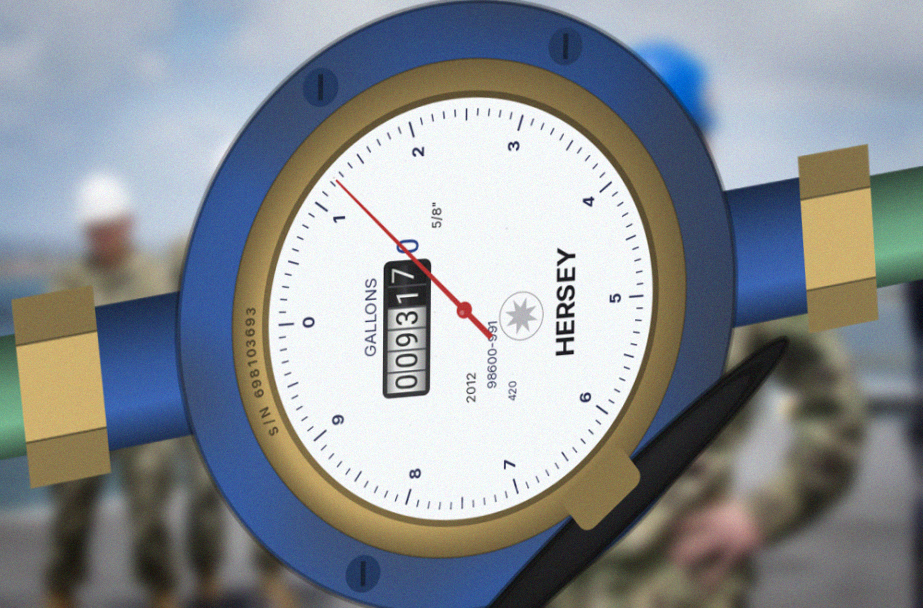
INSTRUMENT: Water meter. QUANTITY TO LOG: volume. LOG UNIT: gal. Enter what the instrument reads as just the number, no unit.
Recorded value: 93171.2
